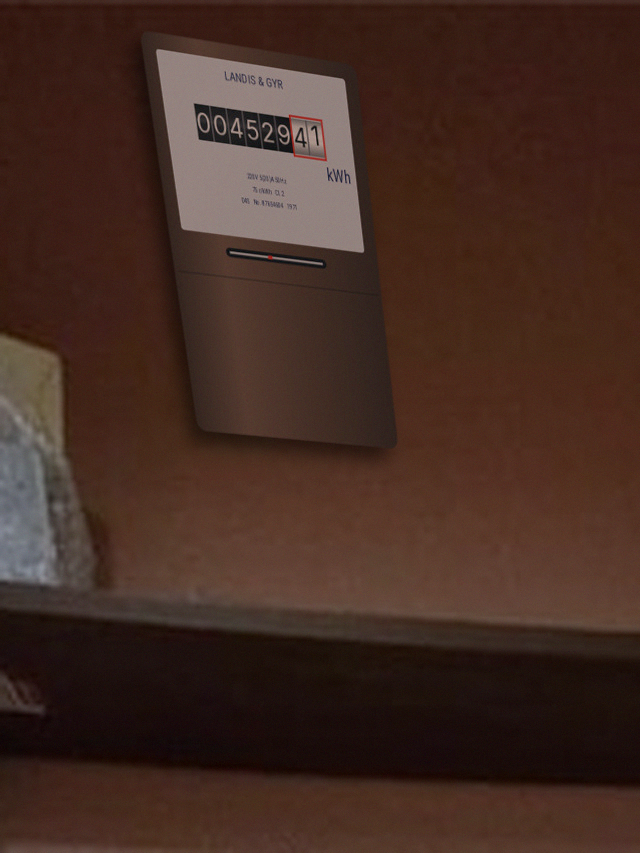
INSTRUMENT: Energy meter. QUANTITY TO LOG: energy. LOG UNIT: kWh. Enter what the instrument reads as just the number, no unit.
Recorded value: 4529.41
